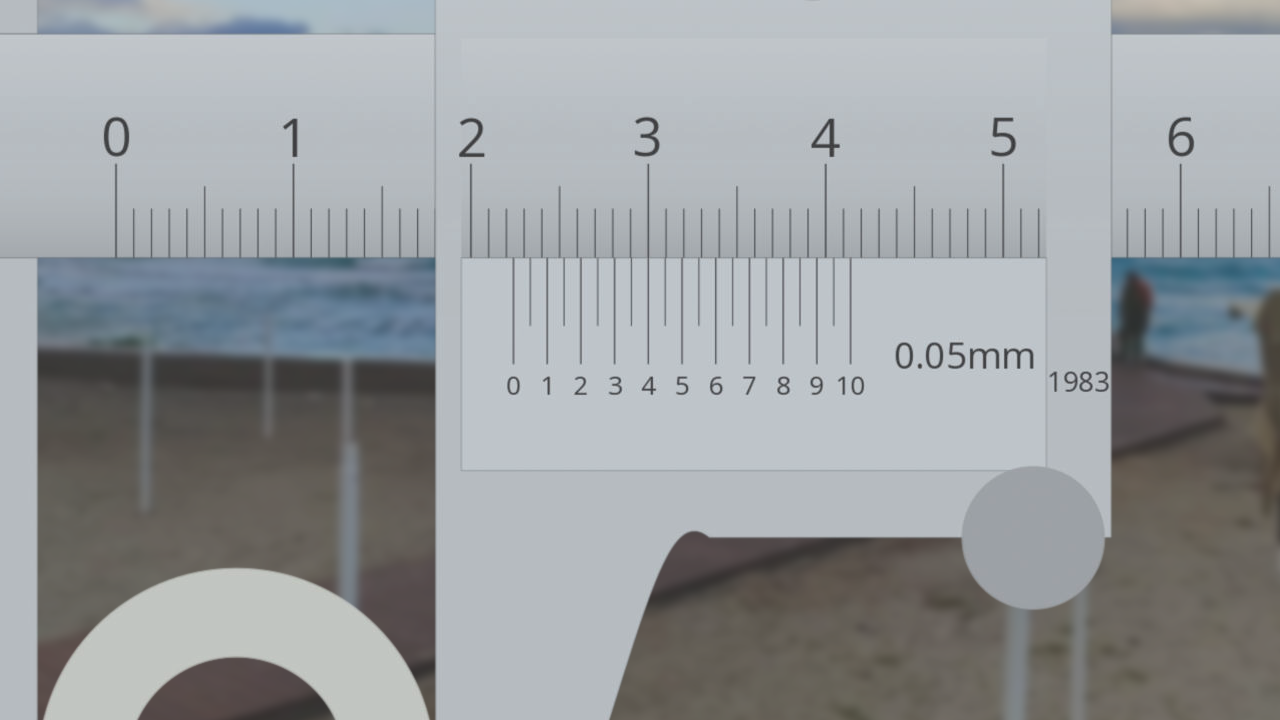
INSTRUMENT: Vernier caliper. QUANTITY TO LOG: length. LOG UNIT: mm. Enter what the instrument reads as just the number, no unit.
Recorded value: 22.4
